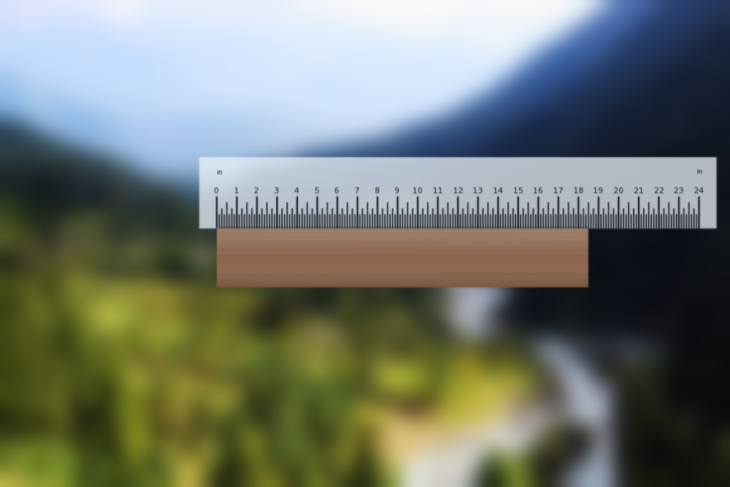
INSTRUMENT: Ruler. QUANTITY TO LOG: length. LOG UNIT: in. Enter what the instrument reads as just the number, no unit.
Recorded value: 18.5
